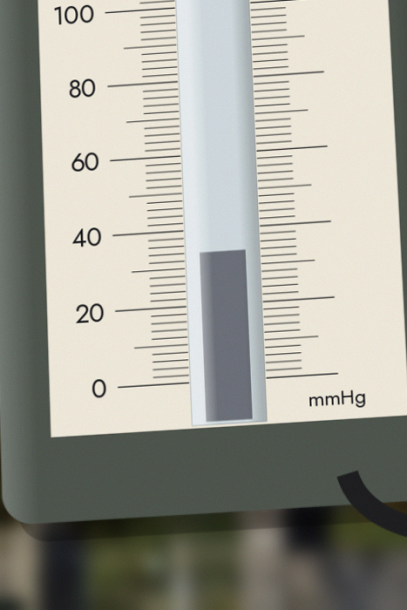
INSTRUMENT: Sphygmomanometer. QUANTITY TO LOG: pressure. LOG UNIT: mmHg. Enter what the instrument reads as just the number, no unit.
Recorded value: 34
